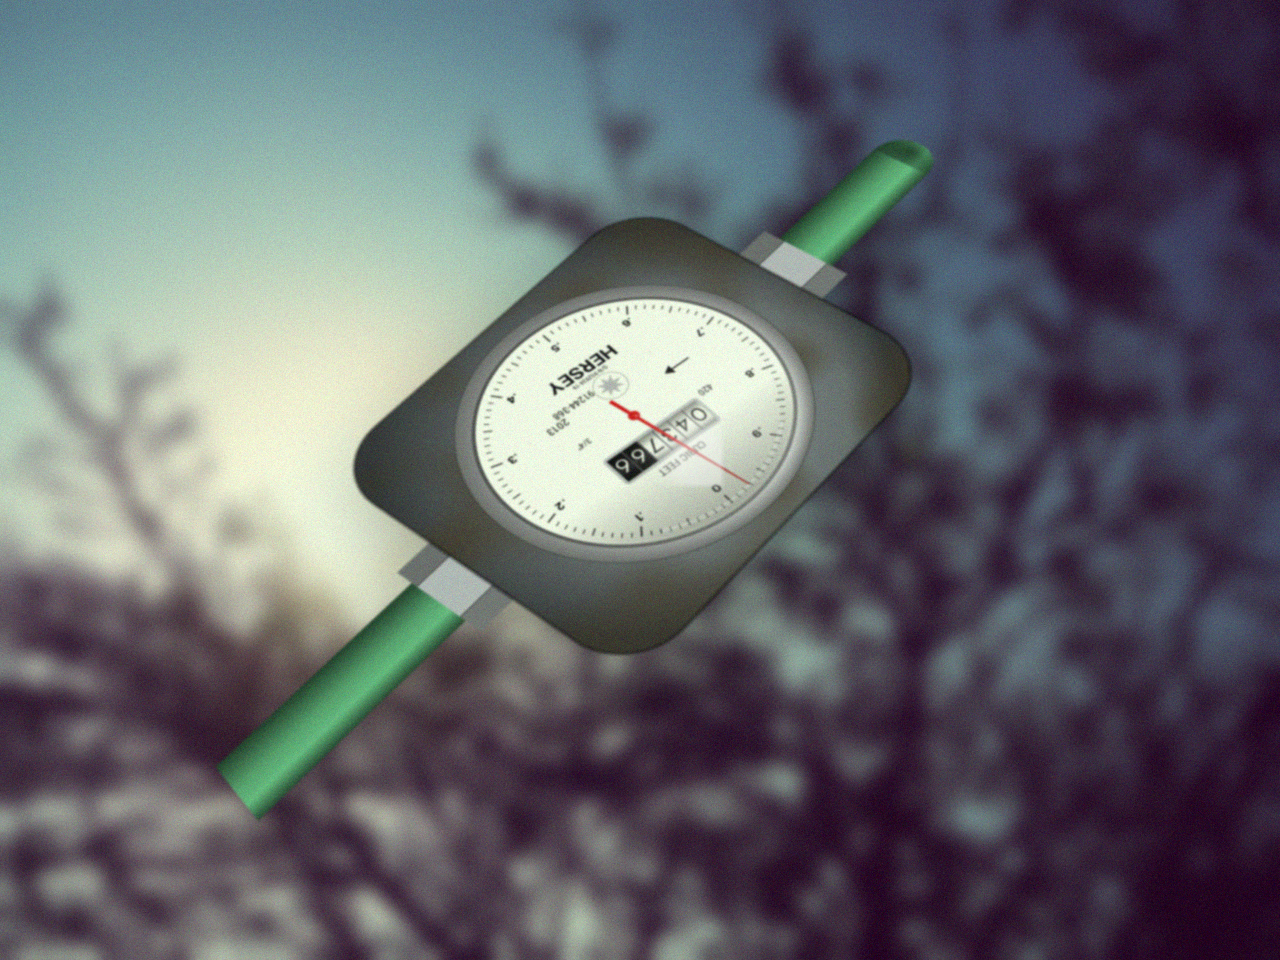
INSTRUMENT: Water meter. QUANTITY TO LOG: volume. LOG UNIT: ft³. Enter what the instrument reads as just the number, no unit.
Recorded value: 43765.97
